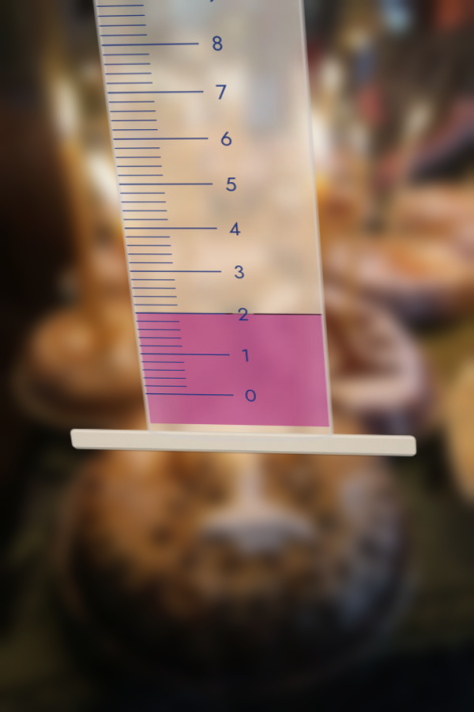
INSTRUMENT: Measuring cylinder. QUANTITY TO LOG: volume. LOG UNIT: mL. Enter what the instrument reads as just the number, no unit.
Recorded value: 2
